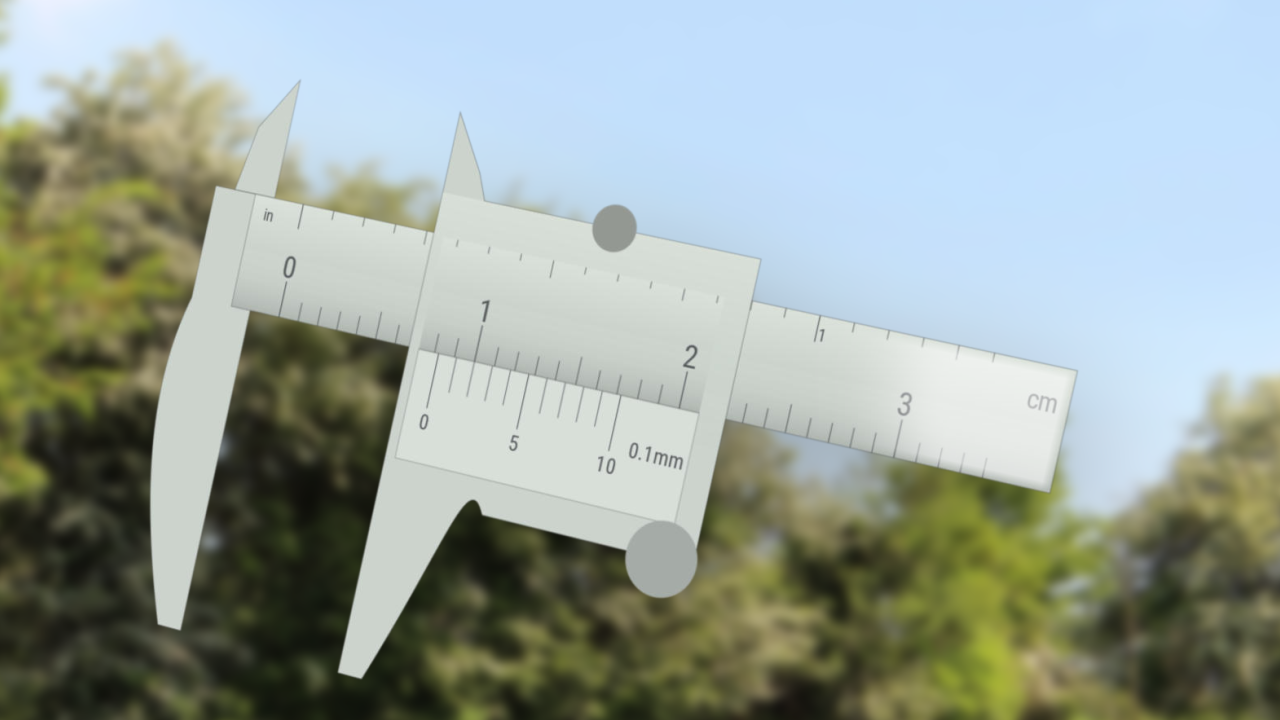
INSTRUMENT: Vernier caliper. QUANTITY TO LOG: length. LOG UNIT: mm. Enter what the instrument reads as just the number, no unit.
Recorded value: 8.2
